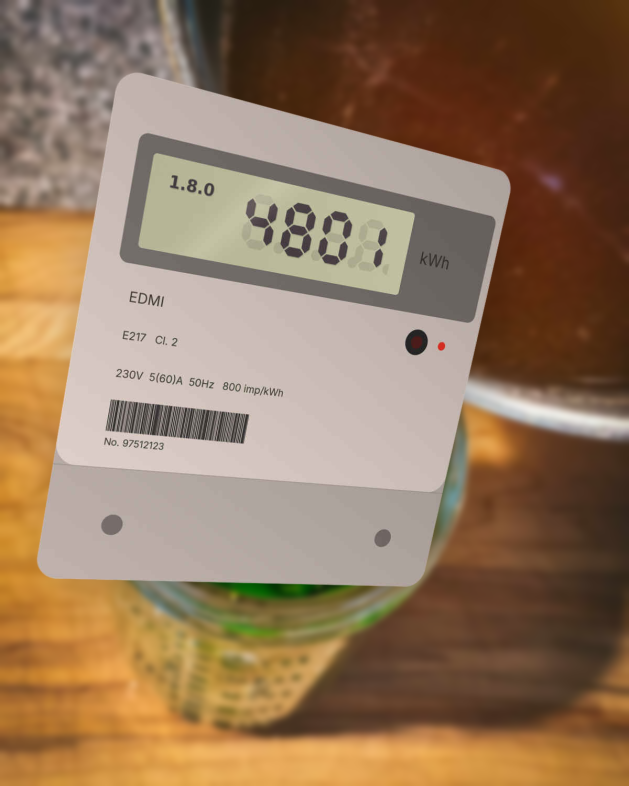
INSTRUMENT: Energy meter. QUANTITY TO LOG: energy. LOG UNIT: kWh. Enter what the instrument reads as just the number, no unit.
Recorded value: 4801
